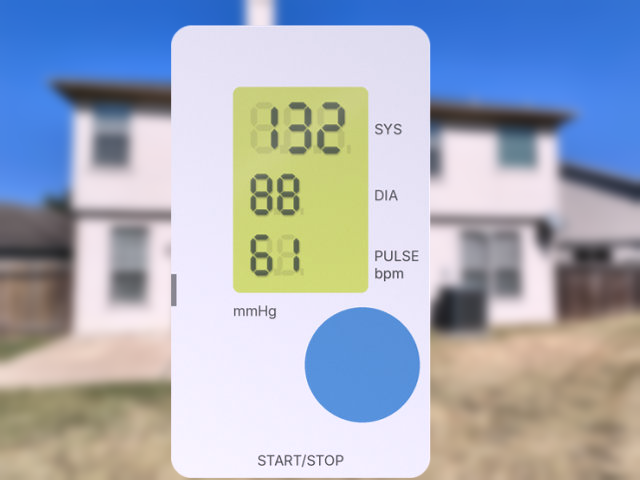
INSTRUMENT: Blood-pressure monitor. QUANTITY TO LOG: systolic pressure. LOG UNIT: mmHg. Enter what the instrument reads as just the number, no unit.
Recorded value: 132
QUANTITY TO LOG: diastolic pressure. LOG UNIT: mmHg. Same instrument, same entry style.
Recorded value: 88
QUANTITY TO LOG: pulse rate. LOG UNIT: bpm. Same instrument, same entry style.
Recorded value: 61
